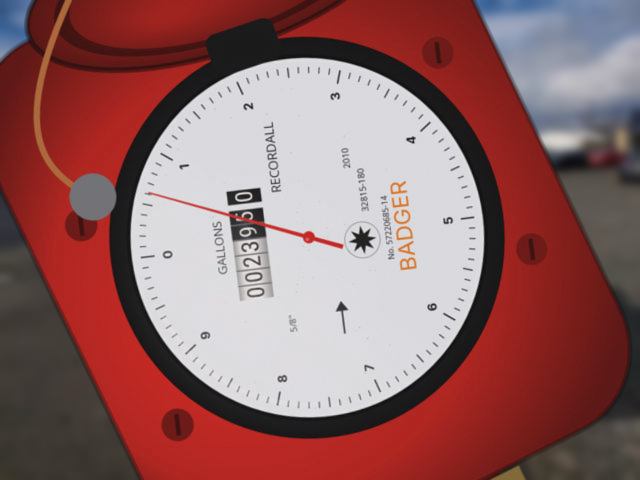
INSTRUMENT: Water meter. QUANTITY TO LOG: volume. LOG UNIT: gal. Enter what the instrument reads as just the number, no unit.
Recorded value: 23950.6
